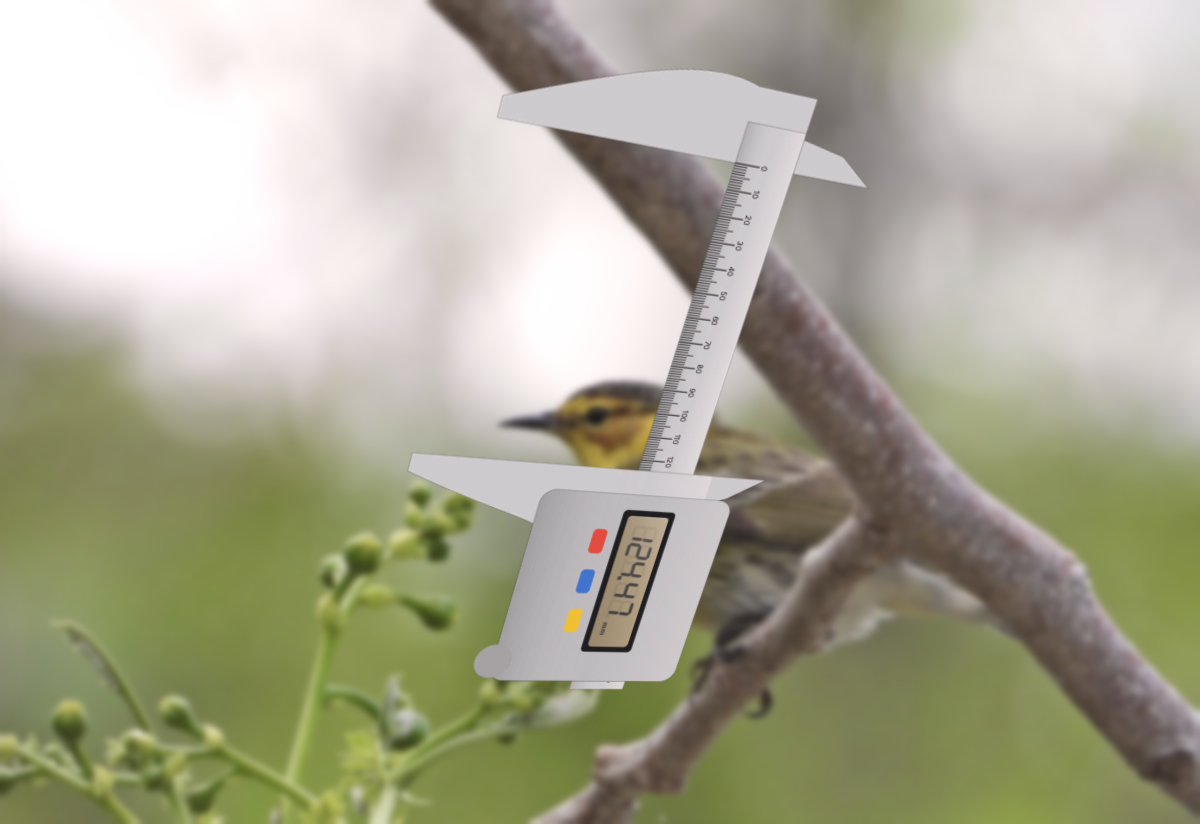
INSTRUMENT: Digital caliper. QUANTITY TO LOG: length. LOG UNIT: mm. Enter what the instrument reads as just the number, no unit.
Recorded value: 124.47
